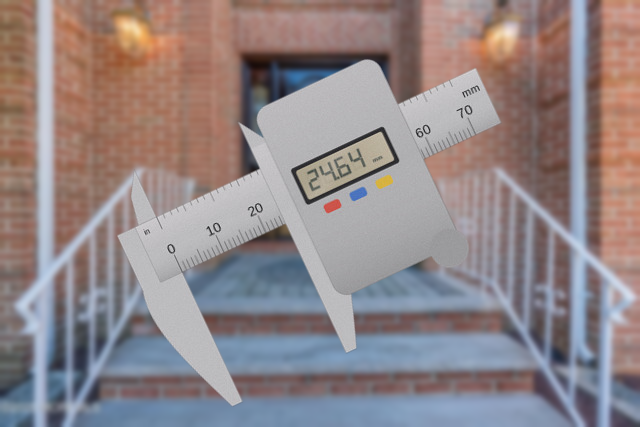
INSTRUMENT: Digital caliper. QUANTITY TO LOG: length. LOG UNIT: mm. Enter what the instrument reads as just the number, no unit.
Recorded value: 24.64
